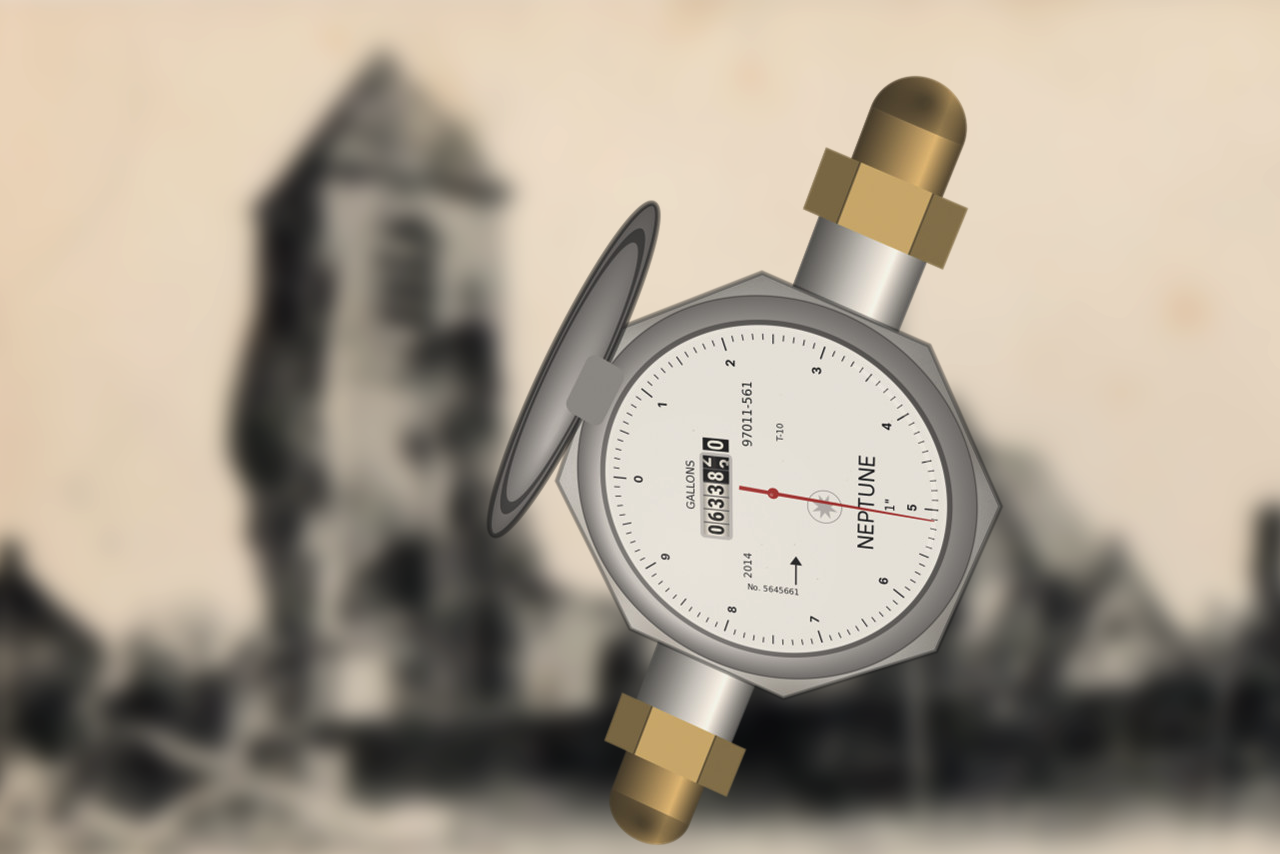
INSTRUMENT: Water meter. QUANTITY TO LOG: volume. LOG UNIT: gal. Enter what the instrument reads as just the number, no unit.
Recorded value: 633825.1
